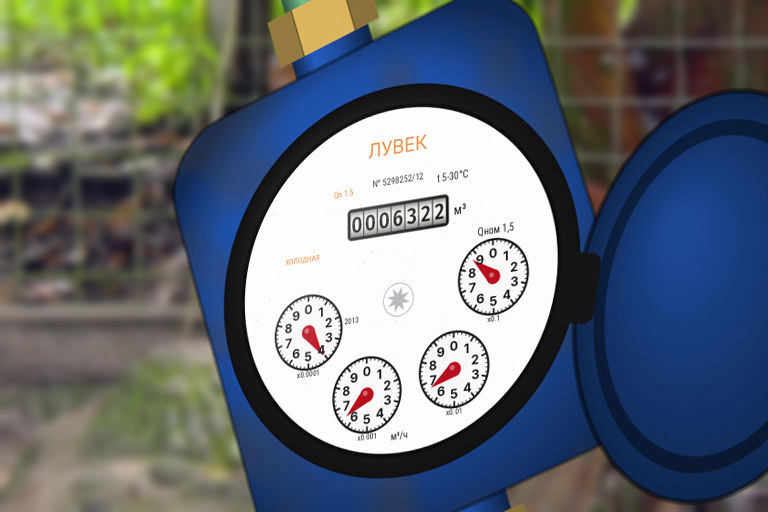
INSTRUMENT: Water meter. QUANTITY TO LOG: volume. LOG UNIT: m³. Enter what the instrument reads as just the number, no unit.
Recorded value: 6322.8664
